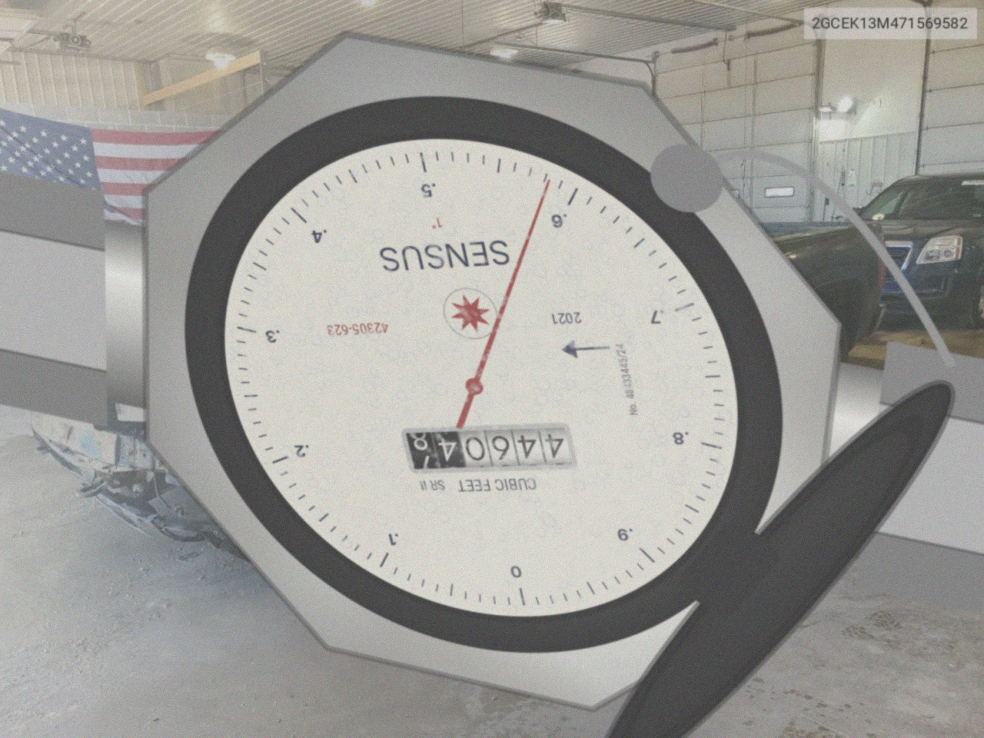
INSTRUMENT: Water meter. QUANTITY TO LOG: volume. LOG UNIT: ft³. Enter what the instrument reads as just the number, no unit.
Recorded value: 446047.58
